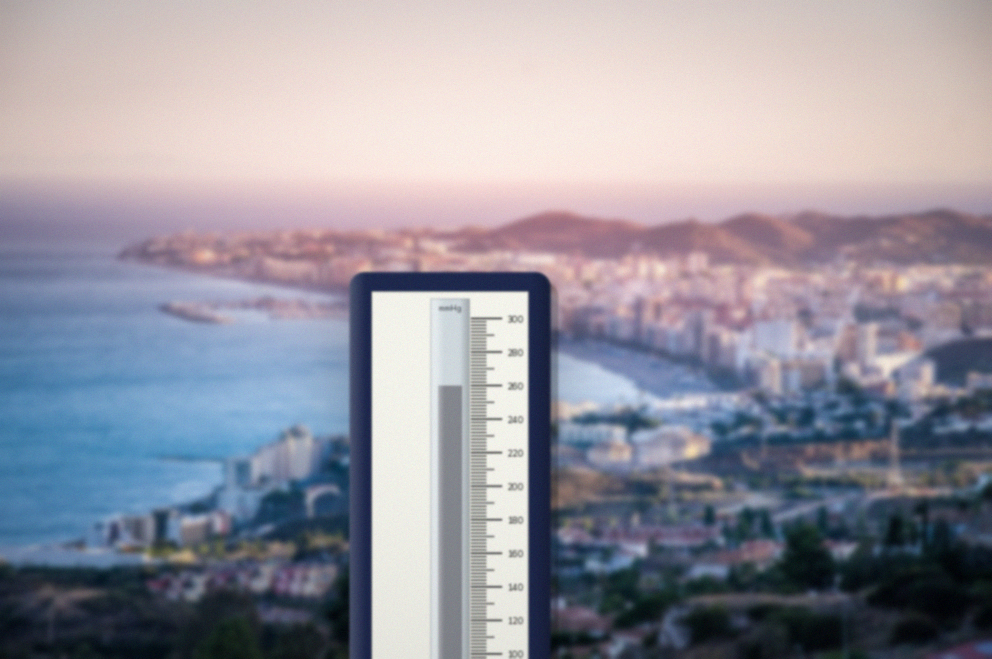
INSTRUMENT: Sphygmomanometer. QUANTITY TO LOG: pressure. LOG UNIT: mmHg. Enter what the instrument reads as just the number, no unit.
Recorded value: 260
